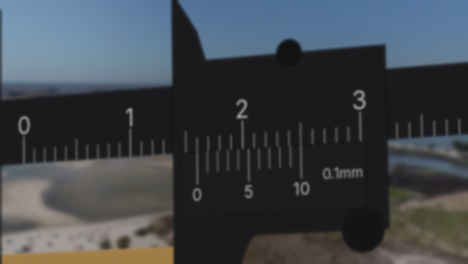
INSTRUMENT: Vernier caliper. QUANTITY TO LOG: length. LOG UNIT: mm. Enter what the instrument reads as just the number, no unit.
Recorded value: 16.0
